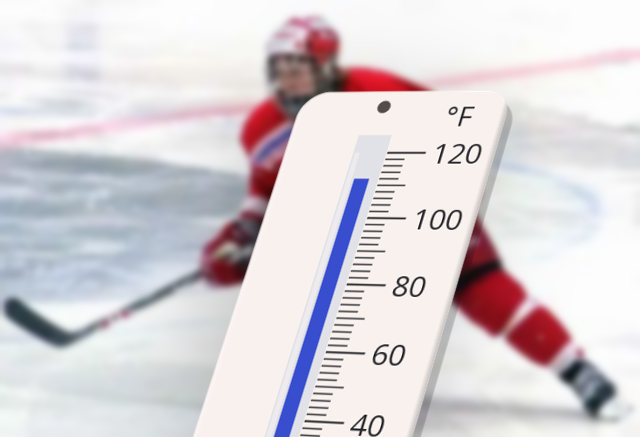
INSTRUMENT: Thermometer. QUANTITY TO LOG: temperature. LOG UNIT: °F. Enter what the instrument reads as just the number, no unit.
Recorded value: 112
